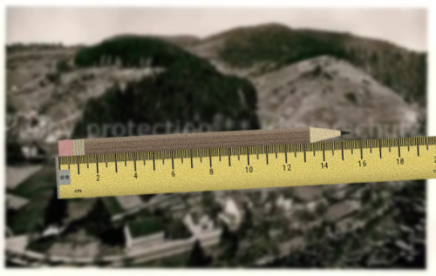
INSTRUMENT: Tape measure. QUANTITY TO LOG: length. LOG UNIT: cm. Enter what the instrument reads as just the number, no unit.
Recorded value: 15.5
